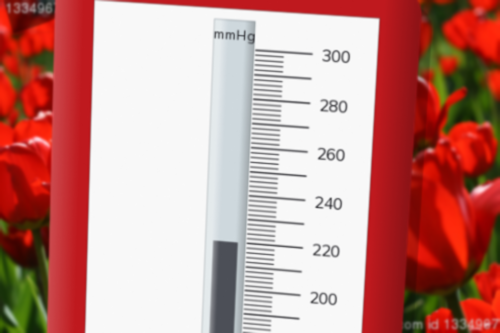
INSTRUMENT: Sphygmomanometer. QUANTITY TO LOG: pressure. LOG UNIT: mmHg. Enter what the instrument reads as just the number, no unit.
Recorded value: 220
